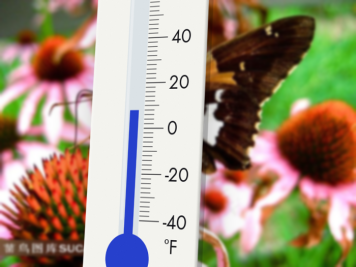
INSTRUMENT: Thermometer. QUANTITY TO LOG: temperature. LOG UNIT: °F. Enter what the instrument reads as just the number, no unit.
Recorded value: 8
